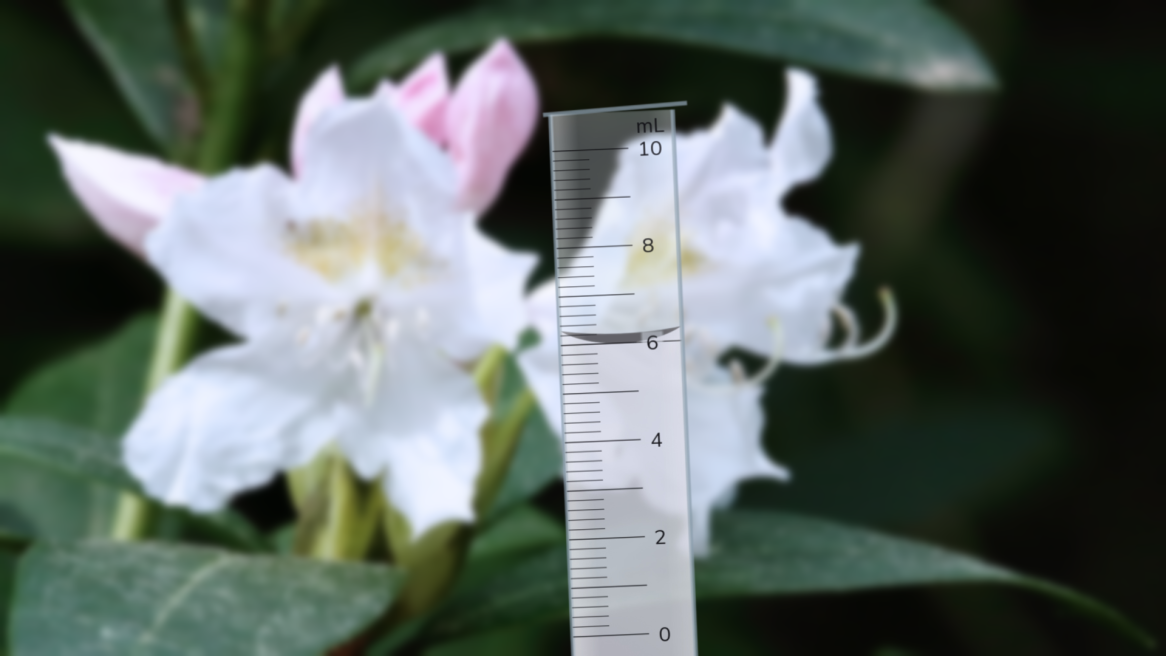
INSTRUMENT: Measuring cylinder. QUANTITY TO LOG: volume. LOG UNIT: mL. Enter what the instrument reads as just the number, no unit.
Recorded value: 6
